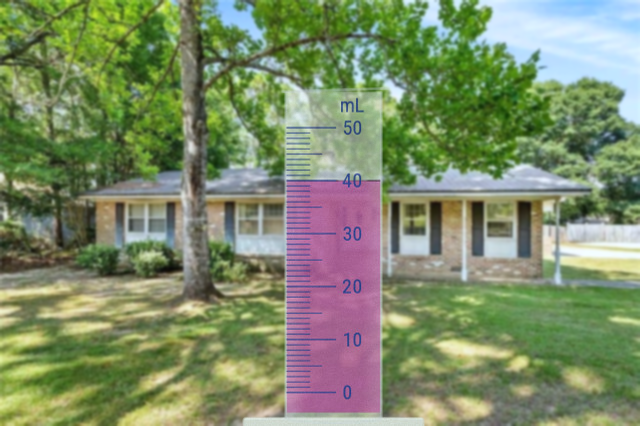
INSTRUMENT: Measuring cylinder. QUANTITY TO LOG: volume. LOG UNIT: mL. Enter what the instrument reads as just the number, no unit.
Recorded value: 40
